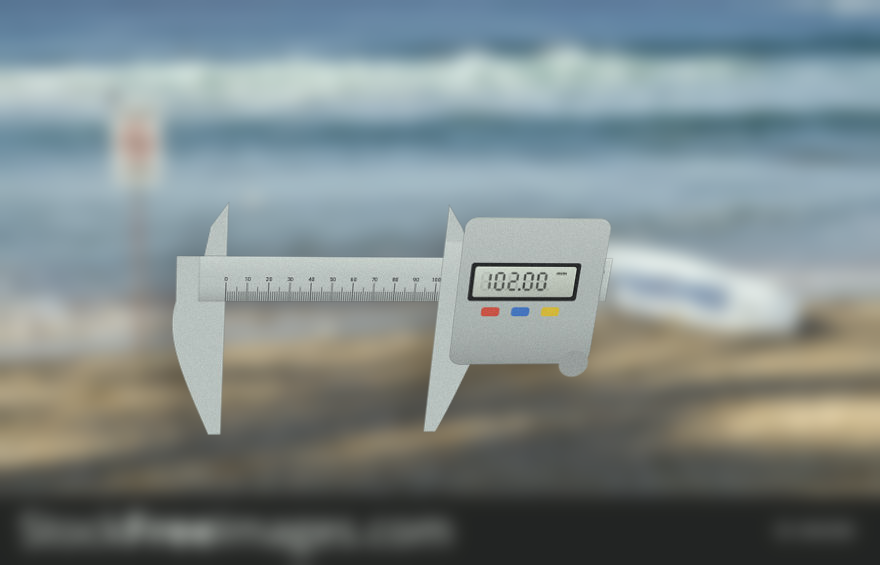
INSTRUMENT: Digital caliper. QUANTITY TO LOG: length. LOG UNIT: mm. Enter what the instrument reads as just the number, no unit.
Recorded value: 102.00
